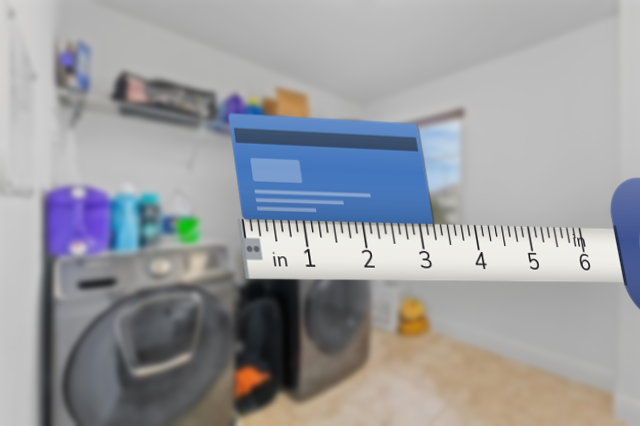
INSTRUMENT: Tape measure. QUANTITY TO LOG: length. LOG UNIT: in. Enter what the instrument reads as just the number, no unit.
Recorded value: 3.25
